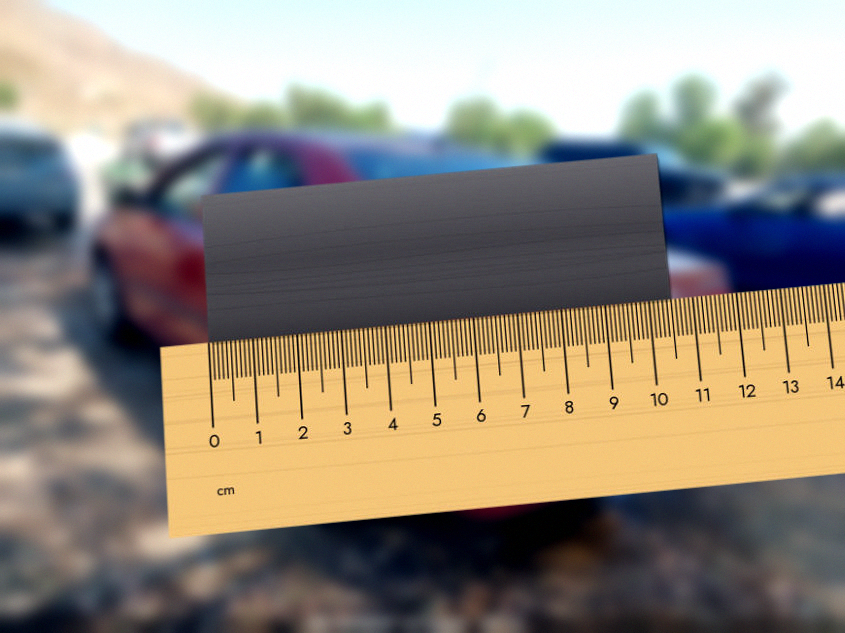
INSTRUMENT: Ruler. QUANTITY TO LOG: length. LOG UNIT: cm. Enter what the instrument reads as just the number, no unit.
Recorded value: 10.5
